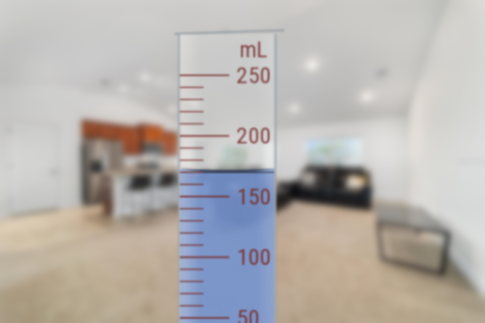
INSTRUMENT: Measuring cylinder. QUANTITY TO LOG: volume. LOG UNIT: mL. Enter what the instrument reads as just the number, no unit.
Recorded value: 170
